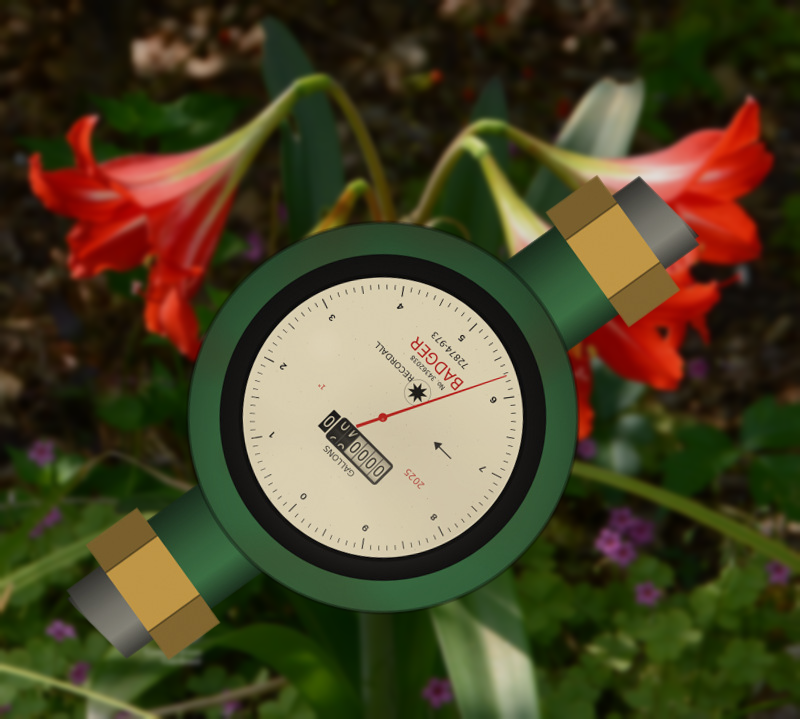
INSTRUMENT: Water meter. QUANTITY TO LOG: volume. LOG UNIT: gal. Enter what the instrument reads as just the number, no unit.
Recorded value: 395.7
